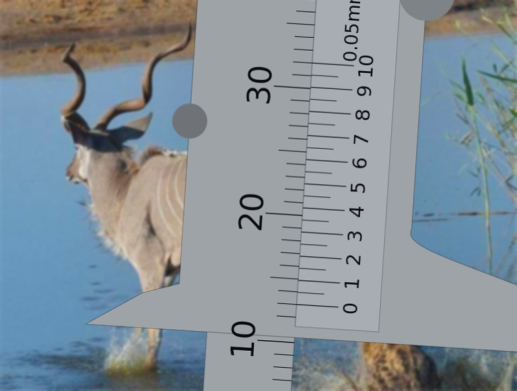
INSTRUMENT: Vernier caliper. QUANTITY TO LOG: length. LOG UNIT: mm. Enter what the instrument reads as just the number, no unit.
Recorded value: 13.0
